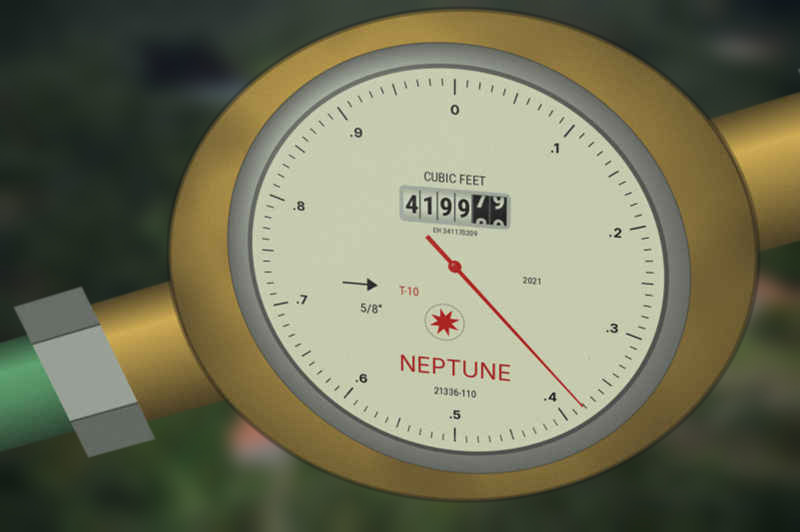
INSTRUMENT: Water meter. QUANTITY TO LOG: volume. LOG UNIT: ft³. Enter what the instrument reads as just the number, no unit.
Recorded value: 419979.38
